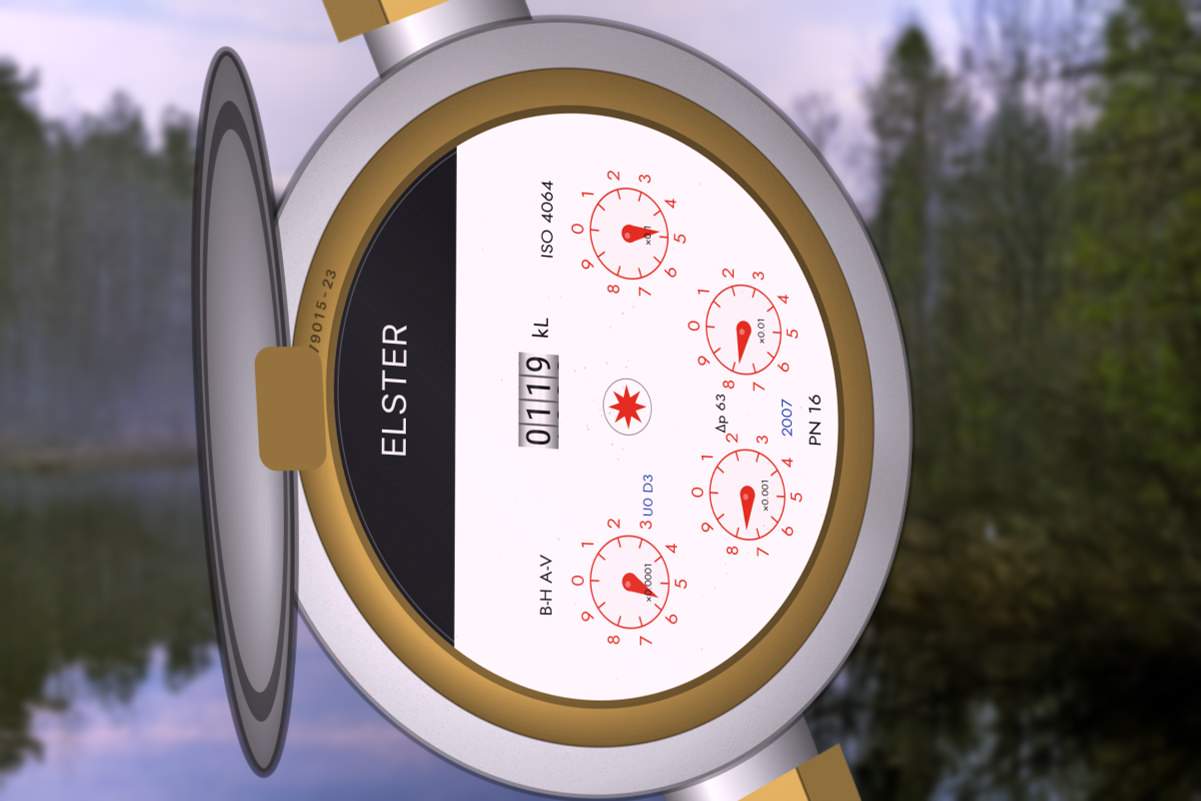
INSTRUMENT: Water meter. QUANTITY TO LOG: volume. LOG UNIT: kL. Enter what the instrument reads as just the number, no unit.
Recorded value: 119.4775
